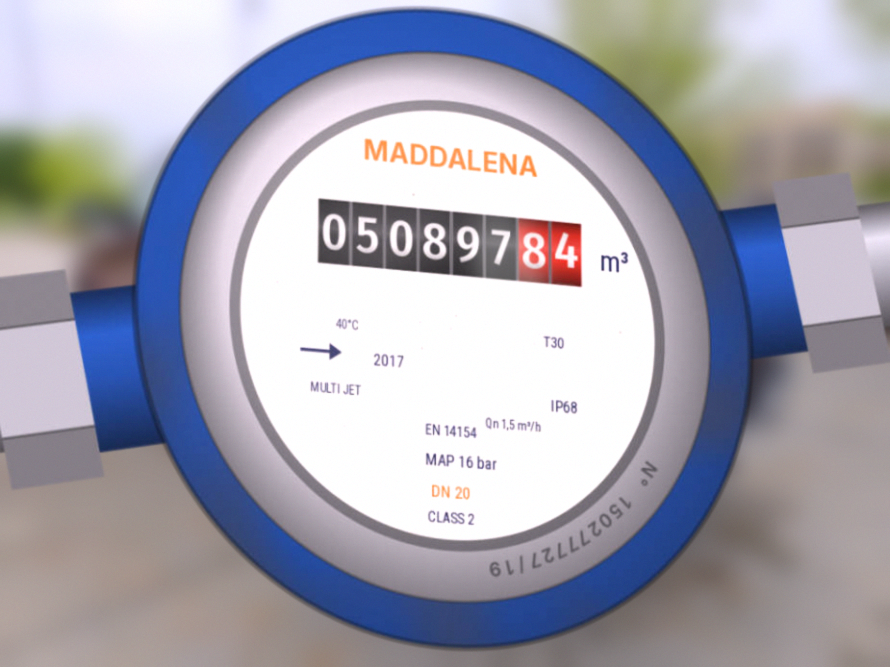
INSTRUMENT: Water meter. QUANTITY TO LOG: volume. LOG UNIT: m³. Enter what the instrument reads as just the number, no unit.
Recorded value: 50897.84
